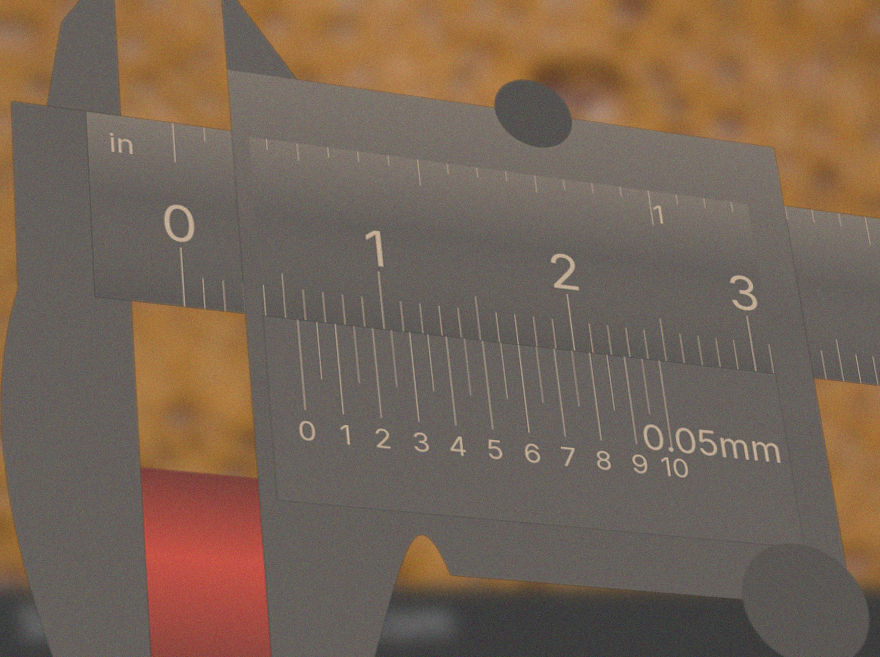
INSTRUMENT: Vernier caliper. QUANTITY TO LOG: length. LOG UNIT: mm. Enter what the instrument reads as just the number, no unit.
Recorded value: 5.6
